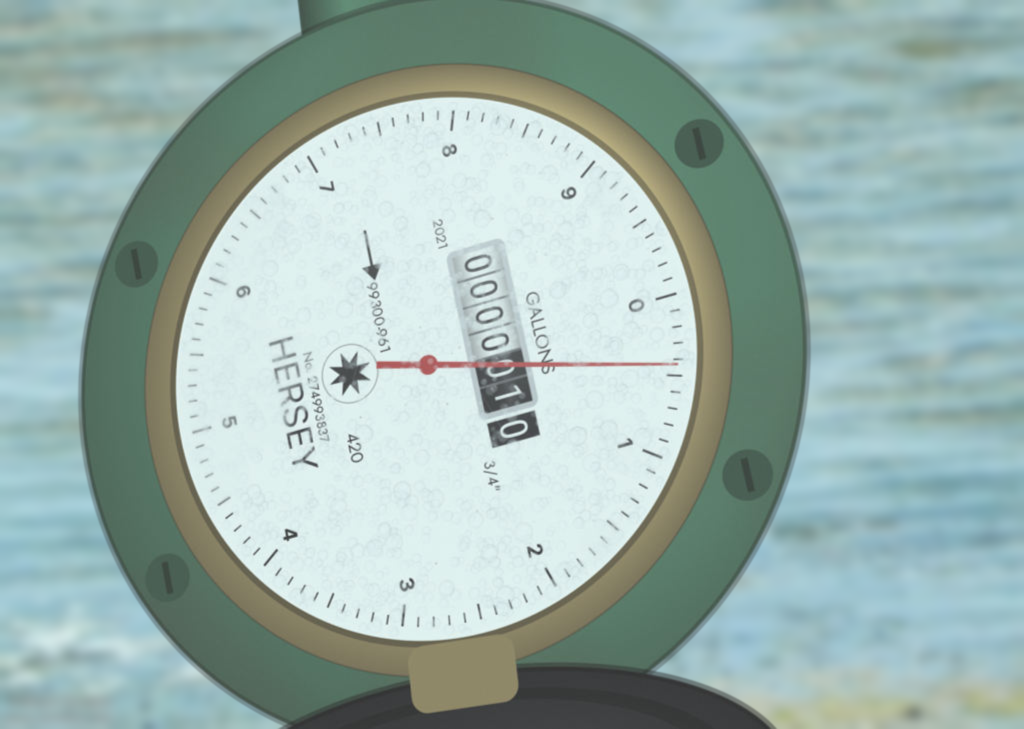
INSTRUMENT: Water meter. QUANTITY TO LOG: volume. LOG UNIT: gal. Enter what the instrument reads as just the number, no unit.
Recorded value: 10.4
